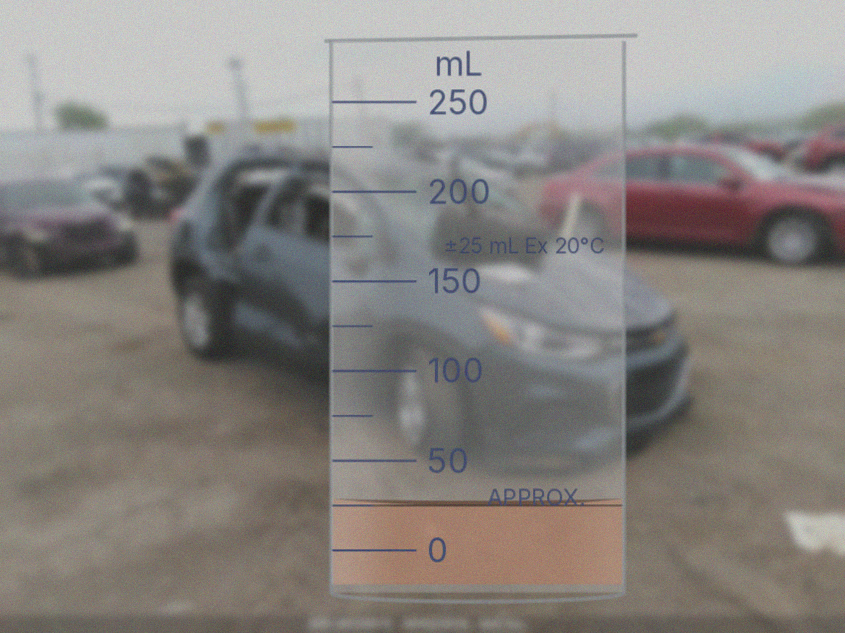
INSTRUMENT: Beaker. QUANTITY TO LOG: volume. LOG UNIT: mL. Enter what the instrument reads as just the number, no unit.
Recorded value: 25
